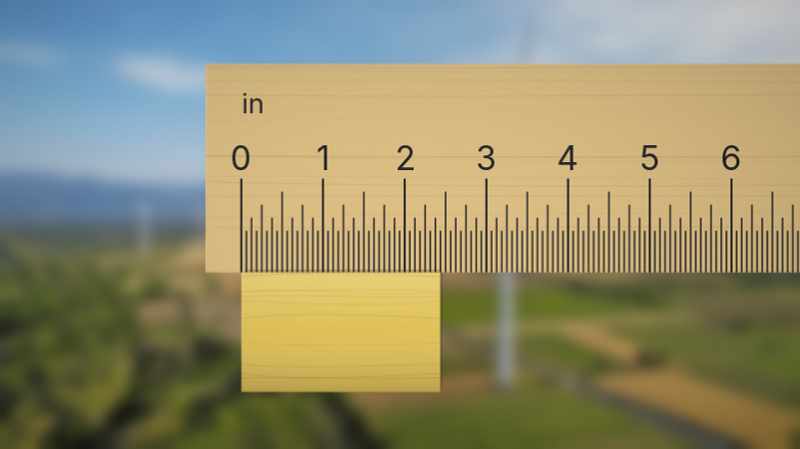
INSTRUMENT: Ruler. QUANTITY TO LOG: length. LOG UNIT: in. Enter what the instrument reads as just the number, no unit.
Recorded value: 2.4375
